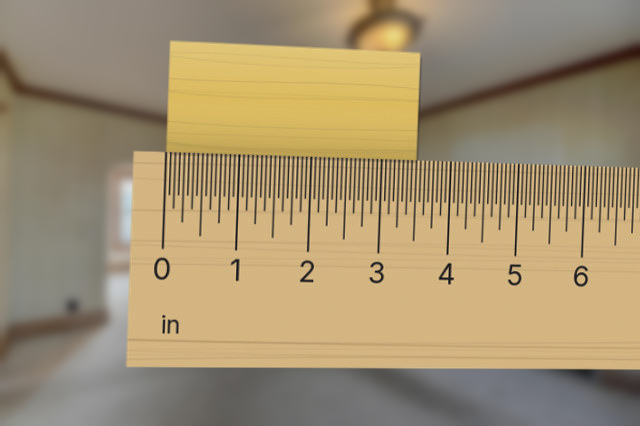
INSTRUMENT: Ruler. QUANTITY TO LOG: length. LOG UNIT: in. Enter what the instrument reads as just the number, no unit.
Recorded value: 3.5
